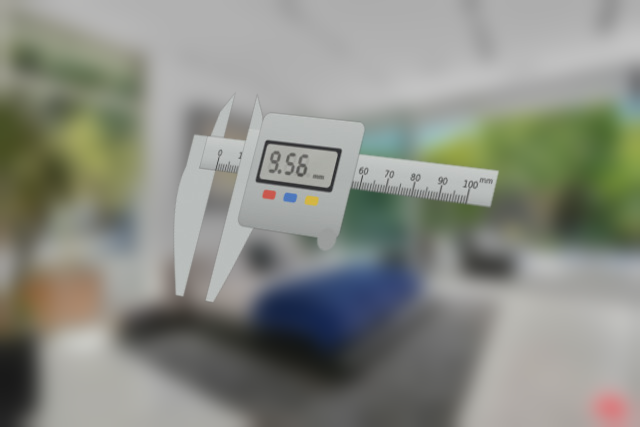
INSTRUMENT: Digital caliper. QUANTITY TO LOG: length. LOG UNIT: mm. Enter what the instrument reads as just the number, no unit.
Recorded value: 9.56
